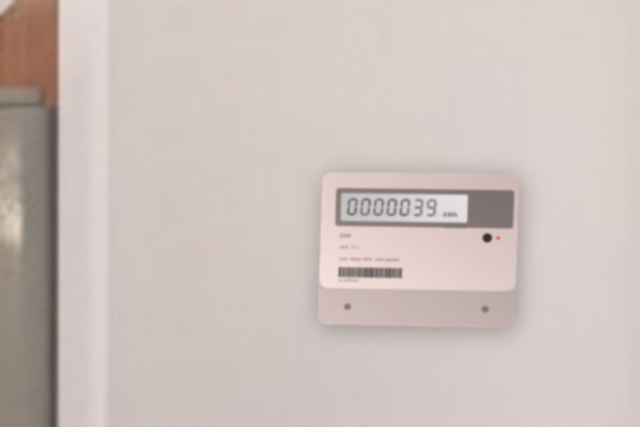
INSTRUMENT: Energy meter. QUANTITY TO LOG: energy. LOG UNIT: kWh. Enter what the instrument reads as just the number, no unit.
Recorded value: 39
